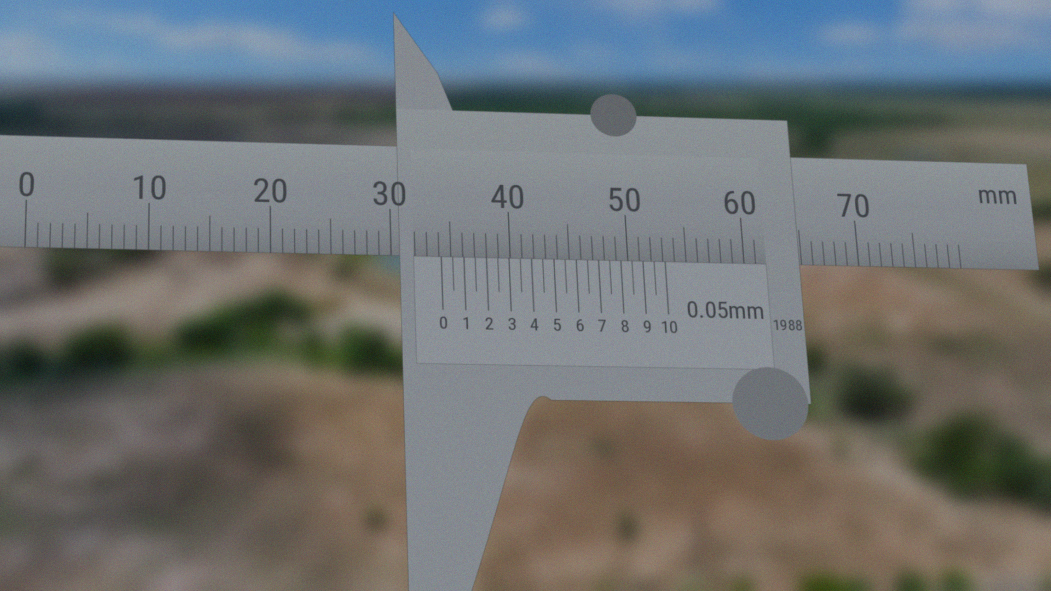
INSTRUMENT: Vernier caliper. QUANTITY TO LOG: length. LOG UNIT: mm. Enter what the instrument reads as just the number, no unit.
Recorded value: 34.2
